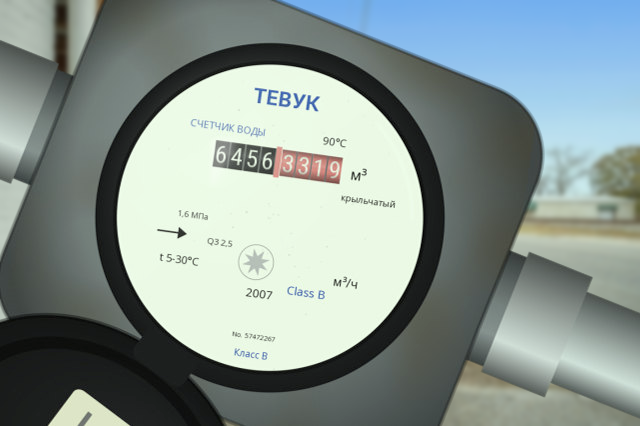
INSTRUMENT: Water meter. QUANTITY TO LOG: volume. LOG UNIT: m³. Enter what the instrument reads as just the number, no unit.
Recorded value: 6456.3319
